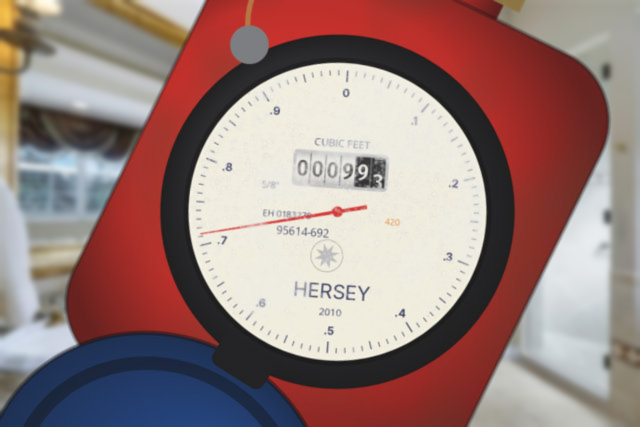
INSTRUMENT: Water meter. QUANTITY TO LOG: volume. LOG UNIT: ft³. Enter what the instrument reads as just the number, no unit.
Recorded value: 992.71
